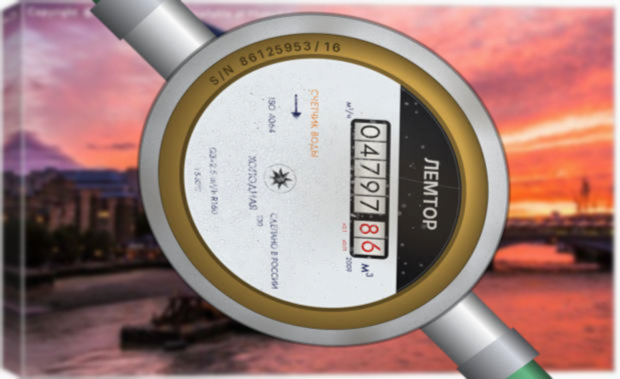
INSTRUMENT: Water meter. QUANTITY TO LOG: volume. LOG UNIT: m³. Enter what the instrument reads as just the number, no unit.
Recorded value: 4797.86
